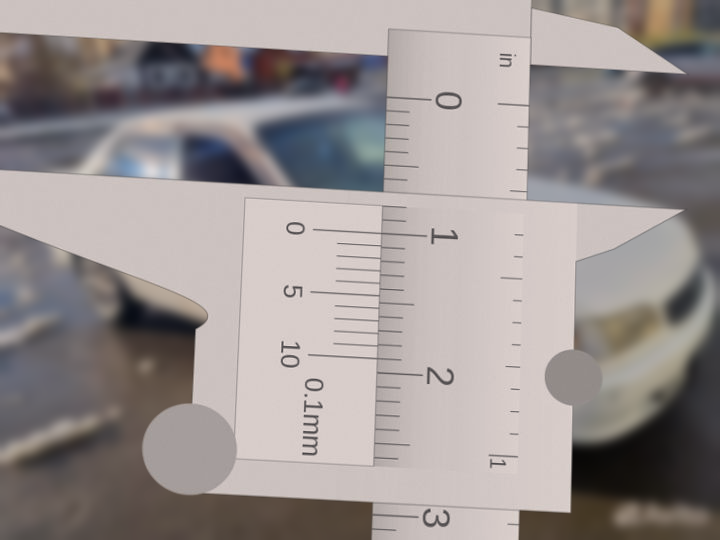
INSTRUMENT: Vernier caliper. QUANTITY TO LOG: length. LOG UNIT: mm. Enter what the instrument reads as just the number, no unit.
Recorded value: 10.0
